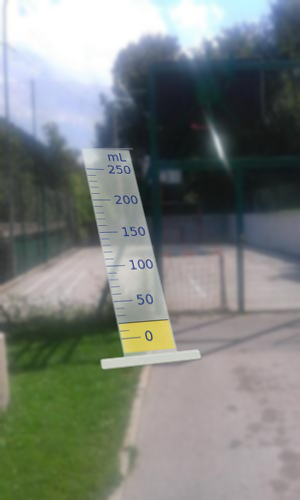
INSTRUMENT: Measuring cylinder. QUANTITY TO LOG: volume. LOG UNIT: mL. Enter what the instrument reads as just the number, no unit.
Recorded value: 20
